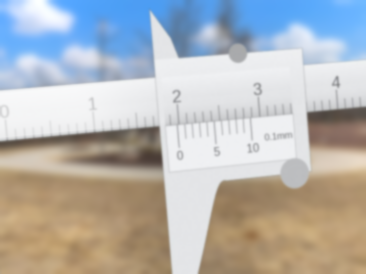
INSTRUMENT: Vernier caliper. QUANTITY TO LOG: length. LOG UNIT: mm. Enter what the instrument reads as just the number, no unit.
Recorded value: 19.8
